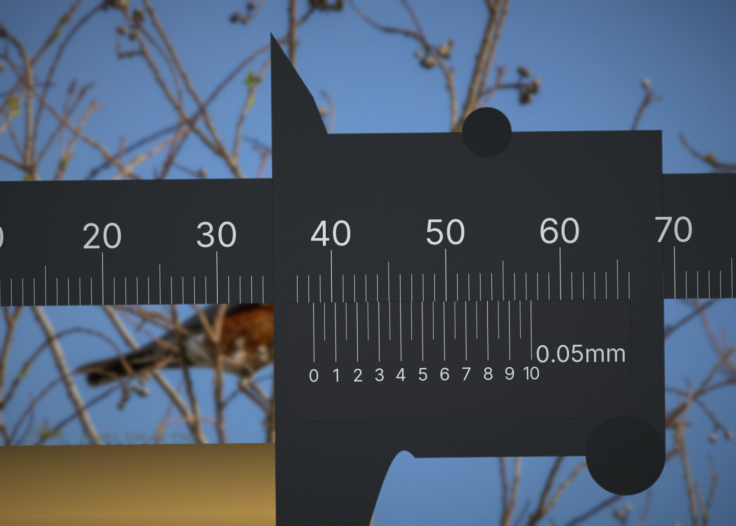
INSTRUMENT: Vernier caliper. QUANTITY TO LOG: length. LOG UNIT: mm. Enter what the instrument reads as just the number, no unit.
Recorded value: 38.4
